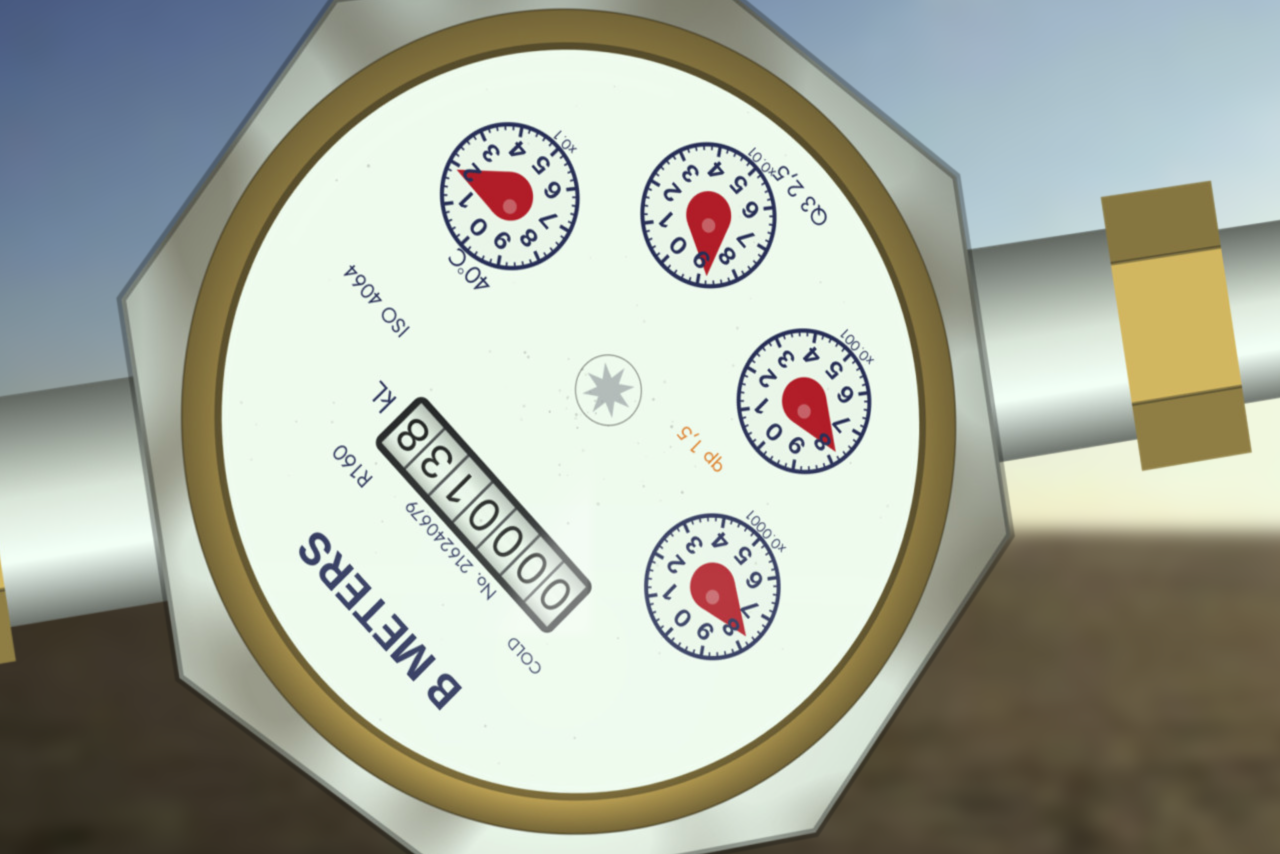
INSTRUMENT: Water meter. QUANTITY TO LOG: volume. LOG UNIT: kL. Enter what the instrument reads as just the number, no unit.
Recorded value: 138.1877
